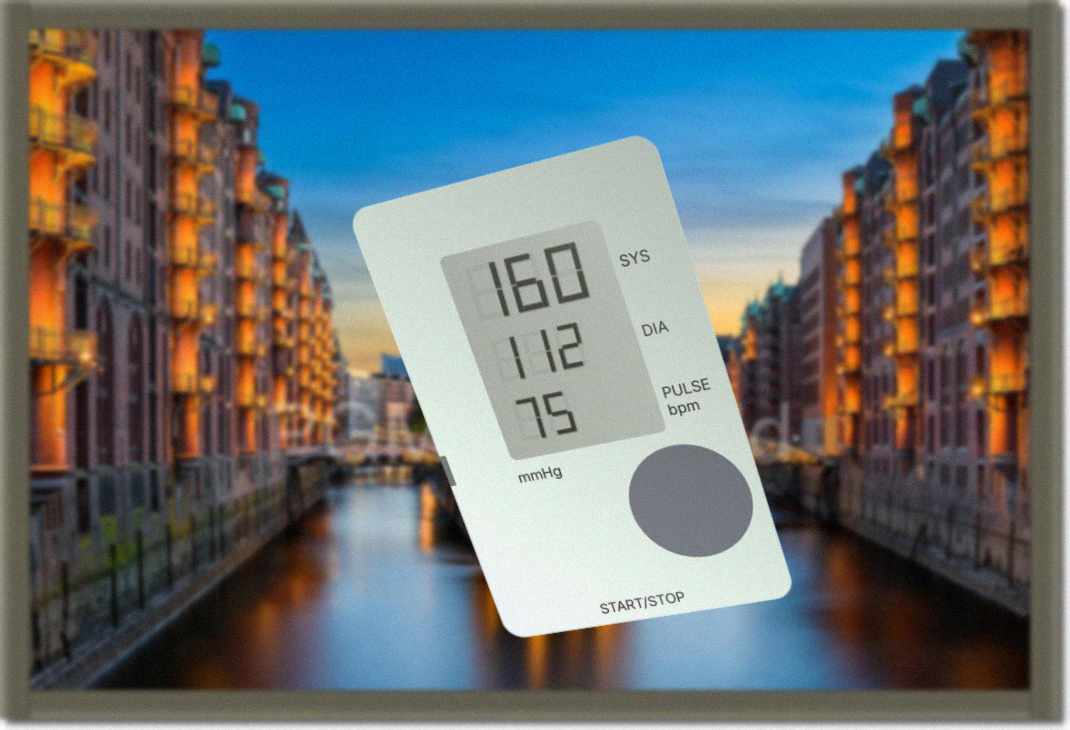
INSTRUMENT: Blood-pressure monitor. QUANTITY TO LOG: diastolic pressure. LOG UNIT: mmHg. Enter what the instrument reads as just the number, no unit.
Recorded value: 112
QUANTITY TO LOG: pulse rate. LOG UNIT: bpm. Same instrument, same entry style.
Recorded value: 75
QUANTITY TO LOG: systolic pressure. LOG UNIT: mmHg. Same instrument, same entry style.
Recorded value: 160
